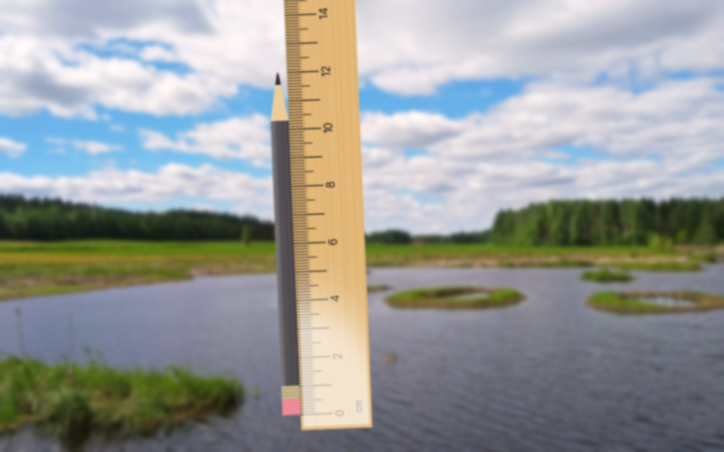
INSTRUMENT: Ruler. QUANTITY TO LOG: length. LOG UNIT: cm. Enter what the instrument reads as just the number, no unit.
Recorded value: 12
